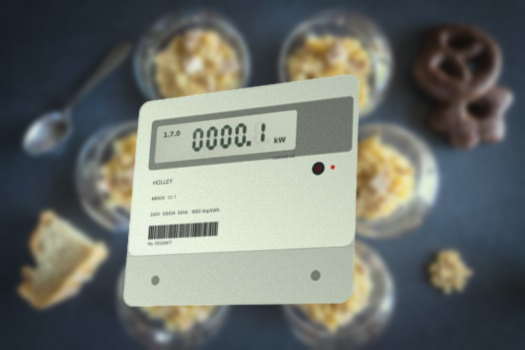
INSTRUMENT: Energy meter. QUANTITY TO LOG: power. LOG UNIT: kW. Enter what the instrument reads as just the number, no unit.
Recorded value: 0.1
